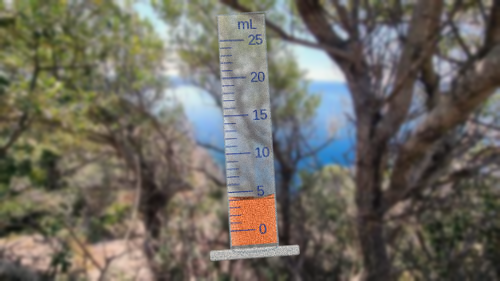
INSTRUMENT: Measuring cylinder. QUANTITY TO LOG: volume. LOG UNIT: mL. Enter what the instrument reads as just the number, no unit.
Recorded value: 4
